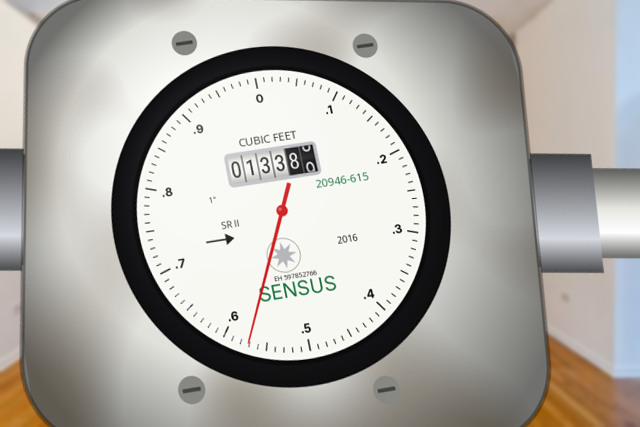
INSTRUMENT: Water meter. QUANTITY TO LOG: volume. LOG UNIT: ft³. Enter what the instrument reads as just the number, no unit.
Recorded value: 13388.57
